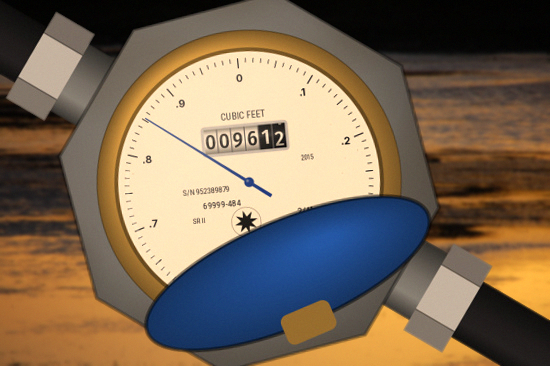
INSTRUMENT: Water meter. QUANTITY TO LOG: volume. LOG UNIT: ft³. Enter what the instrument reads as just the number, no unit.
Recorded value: 9611.85
